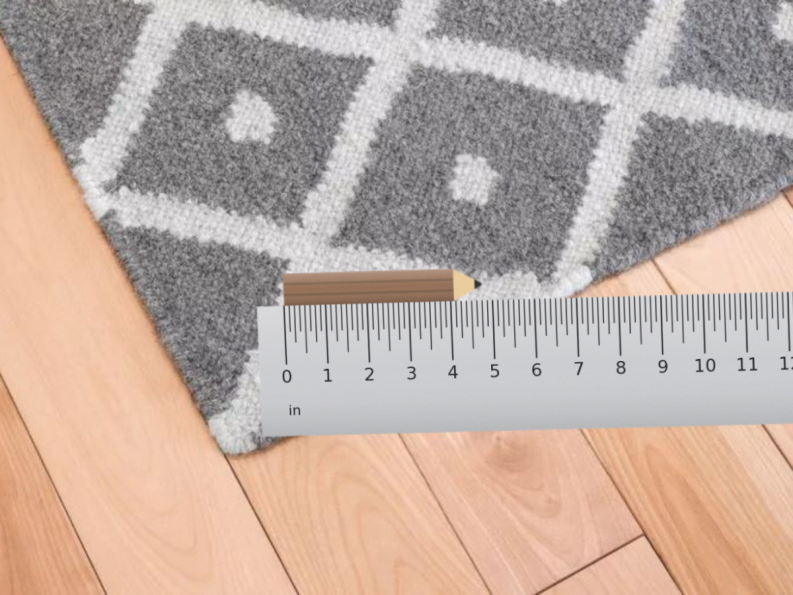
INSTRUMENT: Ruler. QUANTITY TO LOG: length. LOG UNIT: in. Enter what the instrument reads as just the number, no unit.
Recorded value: 4.75
